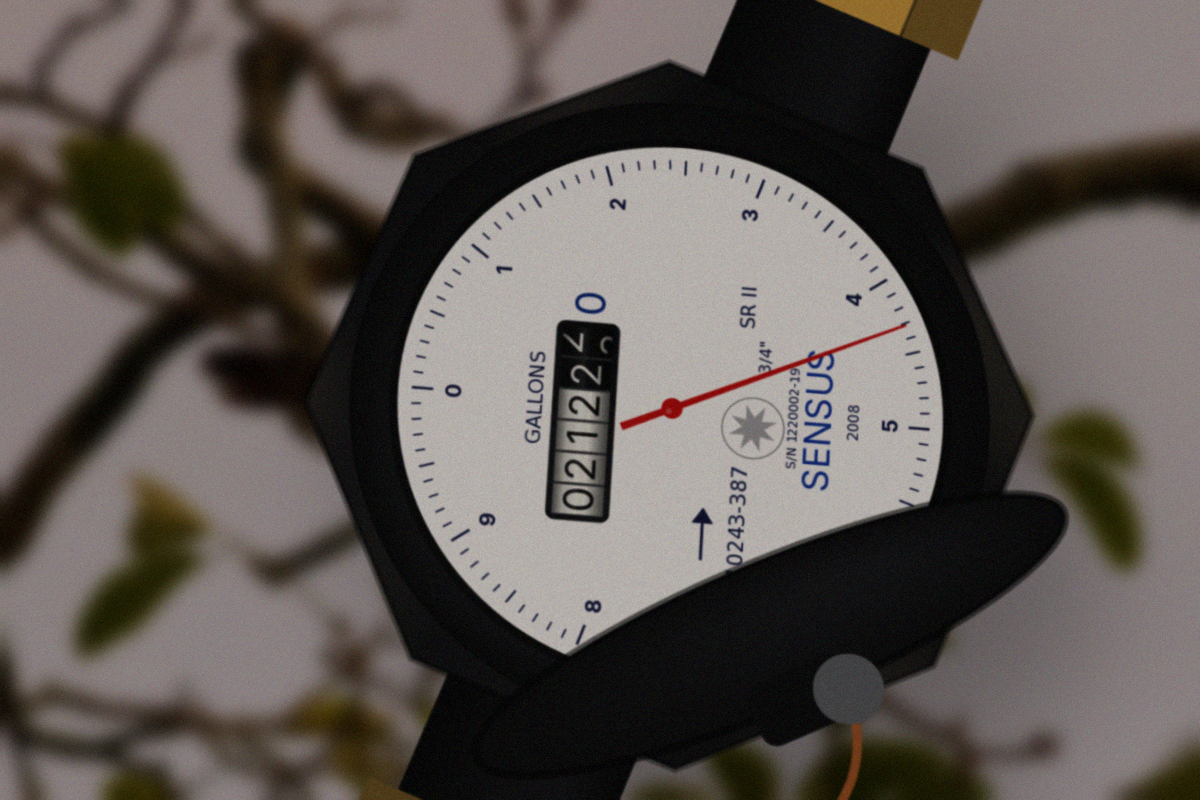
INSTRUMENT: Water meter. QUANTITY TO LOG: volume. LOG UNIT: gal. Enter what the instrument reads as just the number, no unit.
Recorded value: 212224.3
